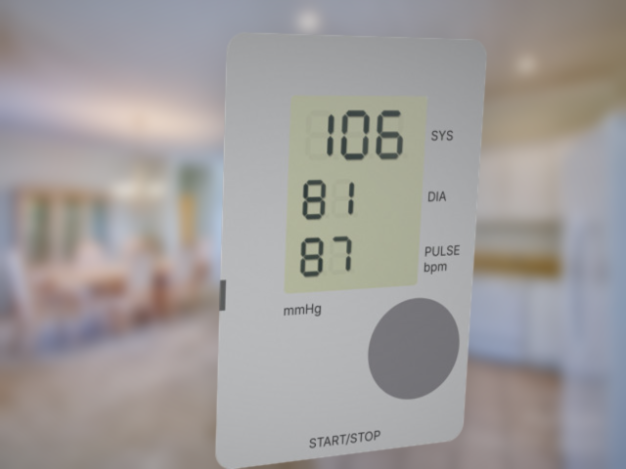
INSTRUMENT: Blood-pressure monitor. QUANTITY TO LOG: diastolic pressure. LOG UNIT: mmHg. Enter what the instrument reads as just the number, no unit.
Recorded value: 81
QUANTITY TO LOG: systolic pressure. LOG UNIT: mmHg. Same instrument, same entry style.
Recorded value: 106
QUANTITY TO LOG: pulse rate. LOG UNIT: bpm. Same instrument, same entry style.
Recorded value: 87
